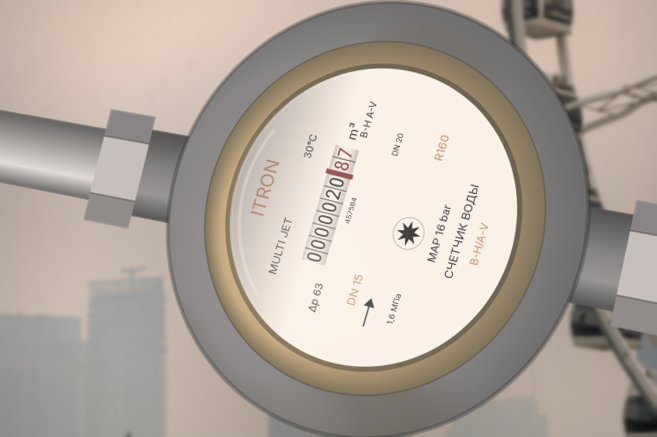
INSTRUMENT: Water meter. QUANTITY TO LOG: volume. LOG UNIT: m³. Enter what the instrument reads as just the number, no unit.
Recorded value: 20.87
